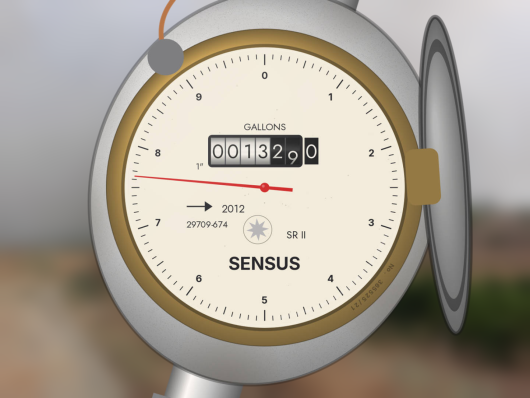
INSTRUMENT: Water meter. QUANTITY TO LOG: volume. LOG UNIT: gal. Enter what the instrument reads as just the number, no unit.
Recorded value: 13287.6
